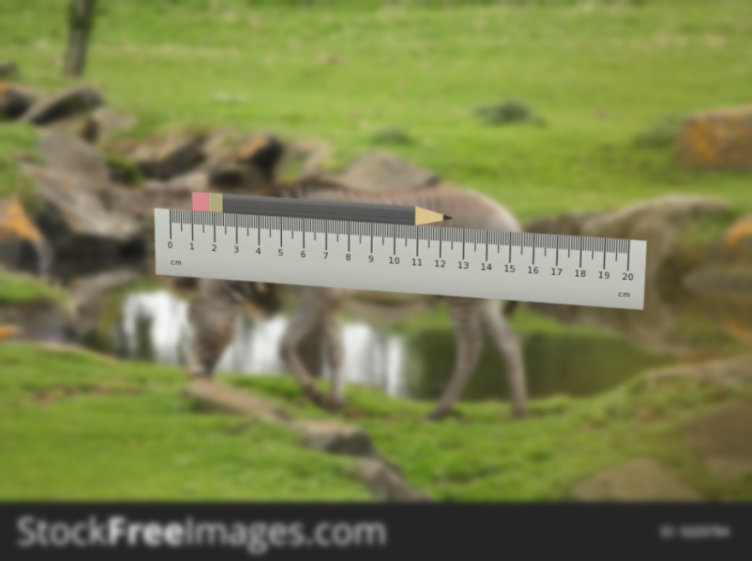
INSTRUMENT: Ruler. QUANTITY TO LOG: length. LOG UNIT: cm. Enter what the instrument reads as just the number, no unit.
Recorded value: 11.5
